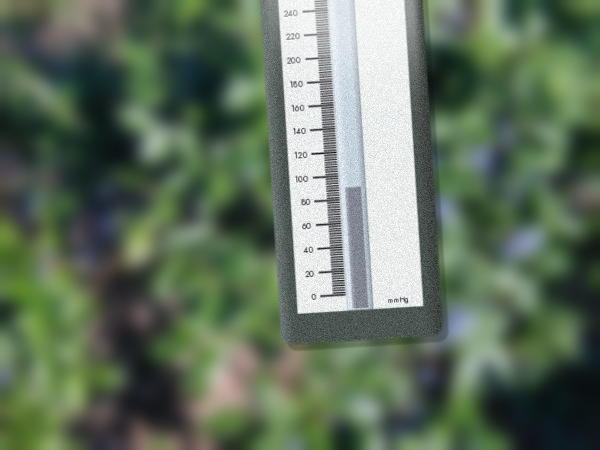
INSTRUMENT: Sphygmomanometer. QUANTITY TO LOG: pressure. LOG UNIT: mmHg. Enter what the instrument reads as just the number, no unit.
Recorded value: 90
